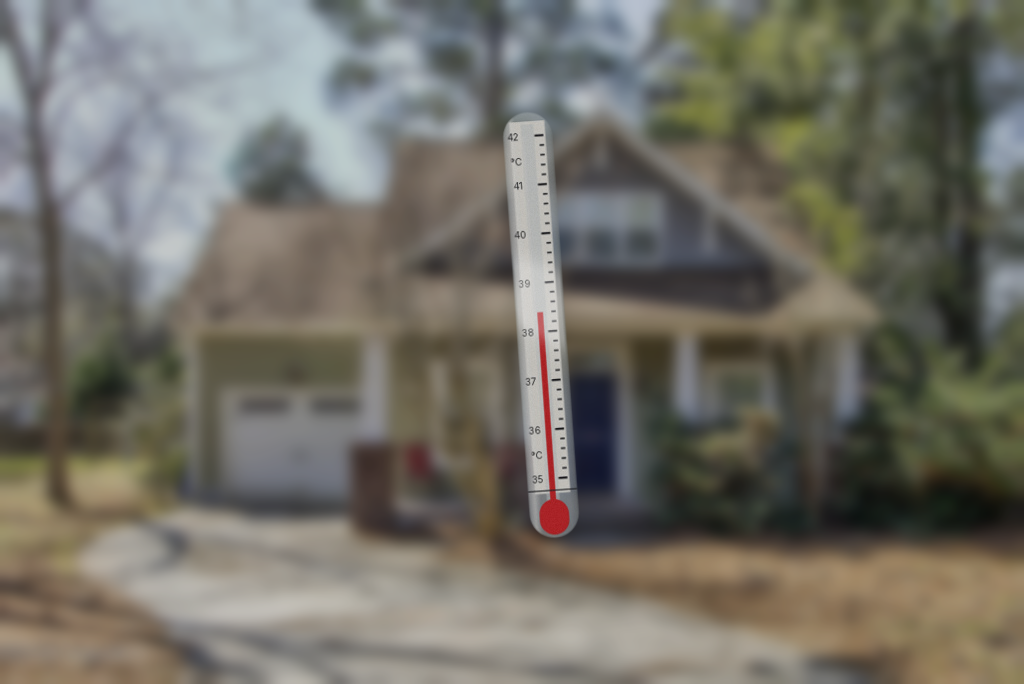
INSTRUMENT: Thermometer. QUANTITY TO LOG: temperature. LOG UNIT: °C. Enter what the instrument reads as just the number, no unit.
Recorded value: 38.4
